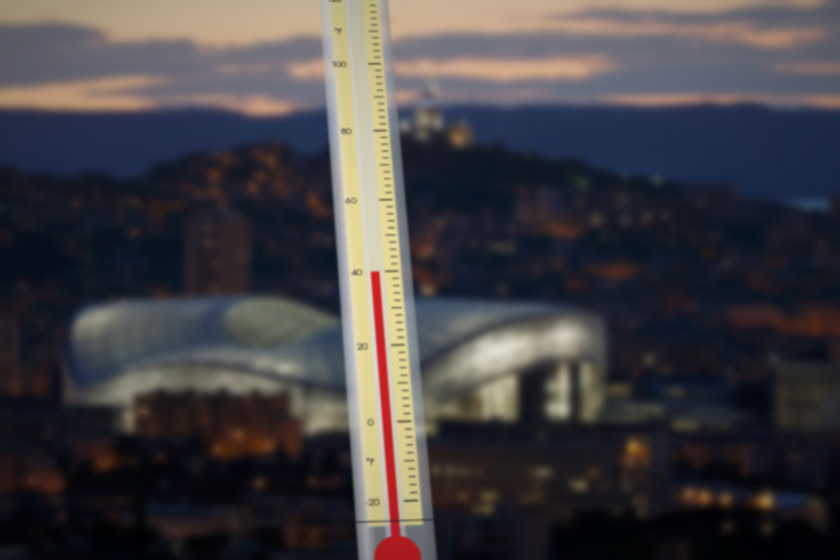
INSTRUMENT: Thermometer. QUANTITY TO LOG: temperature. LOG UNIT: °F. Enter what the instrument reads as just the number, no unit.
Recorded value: 40
